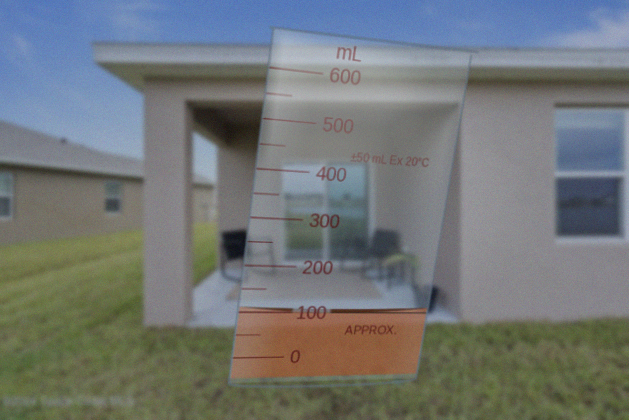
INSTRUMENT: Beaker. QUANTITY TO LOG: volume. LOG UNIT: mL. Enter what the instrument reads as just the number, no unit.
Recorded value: 100
